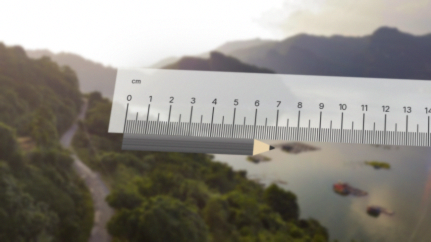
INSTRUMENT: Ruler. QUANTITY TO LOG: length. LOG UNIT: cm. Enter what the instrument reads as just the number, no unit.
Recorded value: 7
